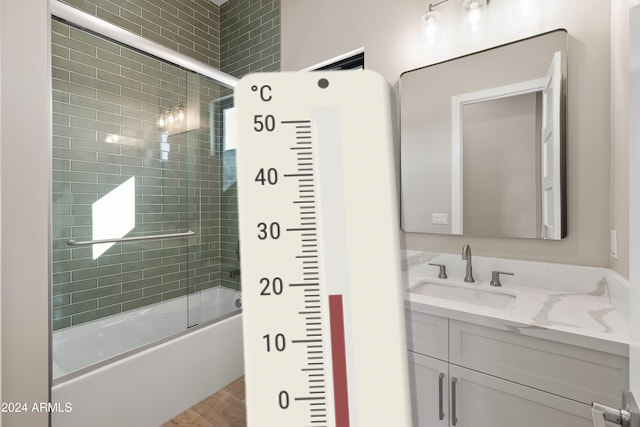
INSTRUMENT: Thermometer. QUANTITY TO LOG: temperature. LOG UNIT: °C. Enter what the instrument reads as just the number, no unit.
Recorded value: 18
